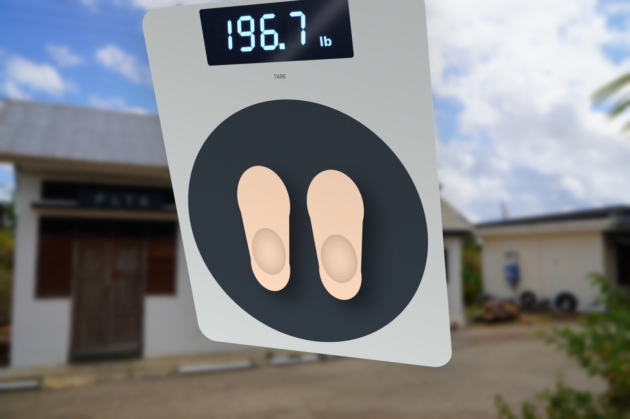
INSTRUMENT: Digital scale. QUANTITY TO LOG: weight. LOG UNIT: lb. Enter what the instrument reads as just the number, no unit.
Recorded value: 196.7
